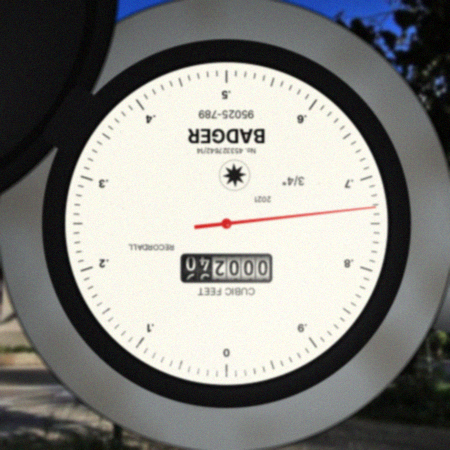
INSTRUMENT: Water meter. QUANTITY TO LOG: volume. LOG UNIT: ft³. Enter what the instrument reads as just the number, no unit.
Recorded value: 239.73
